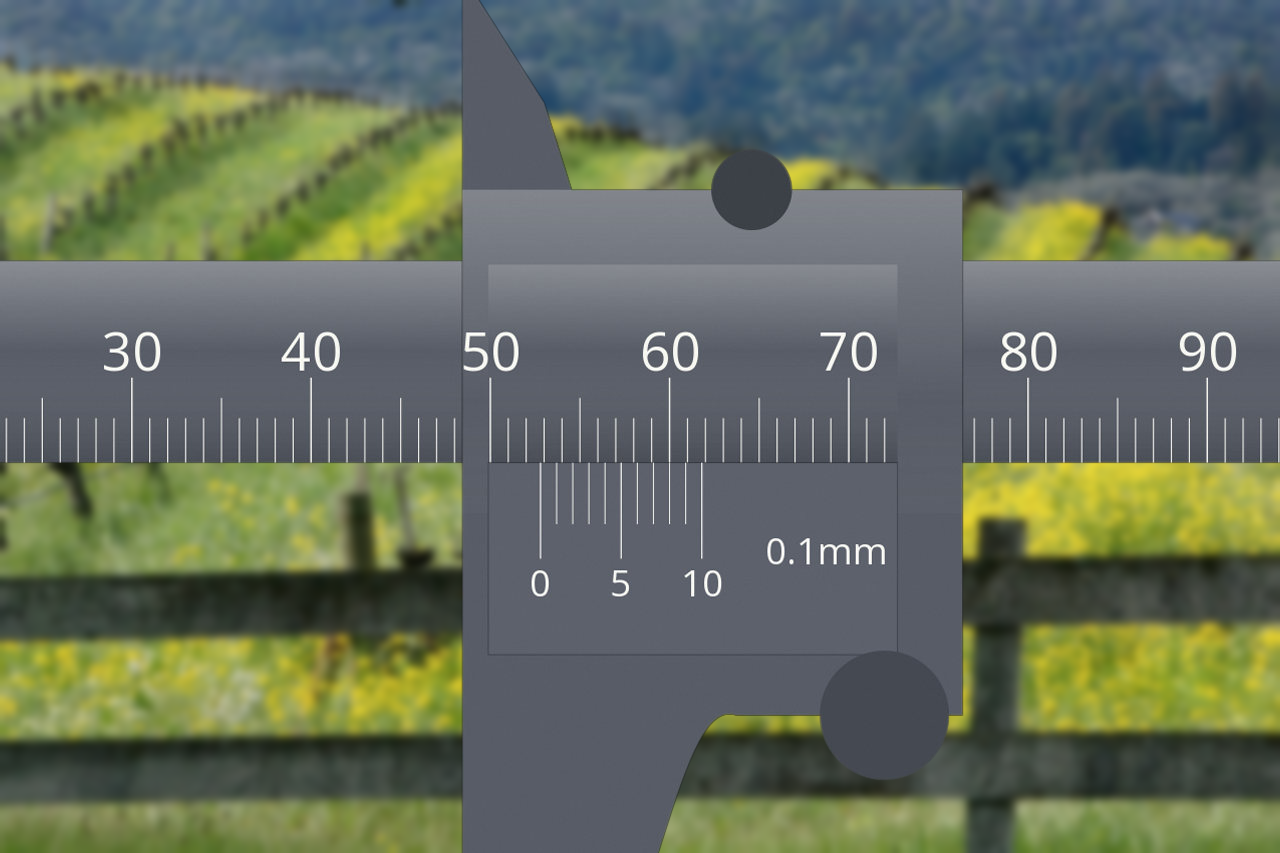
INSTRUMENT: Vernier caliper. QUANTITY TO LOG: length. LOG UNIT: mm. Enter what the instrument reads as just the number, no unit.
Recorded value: 52.8
